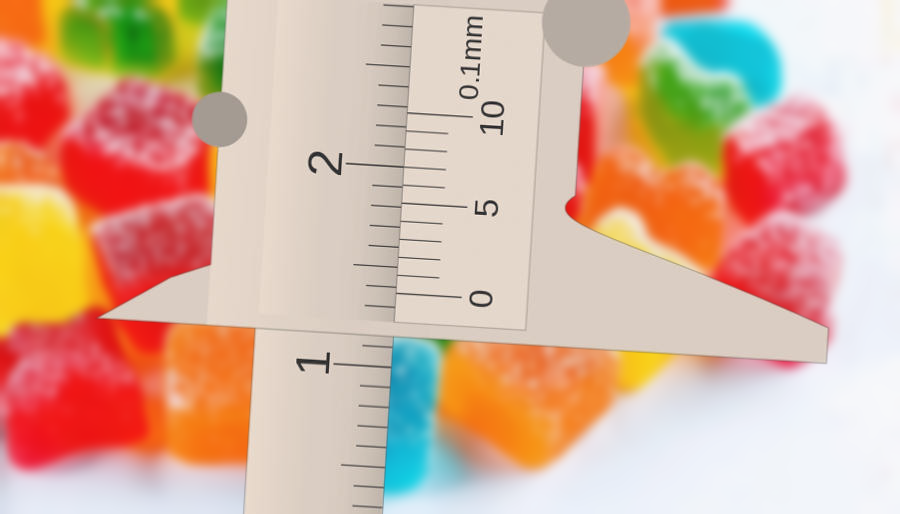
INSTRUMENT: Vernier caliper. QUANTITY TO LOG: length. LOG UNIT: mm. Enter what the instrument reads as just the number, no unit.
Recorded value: 13.7
